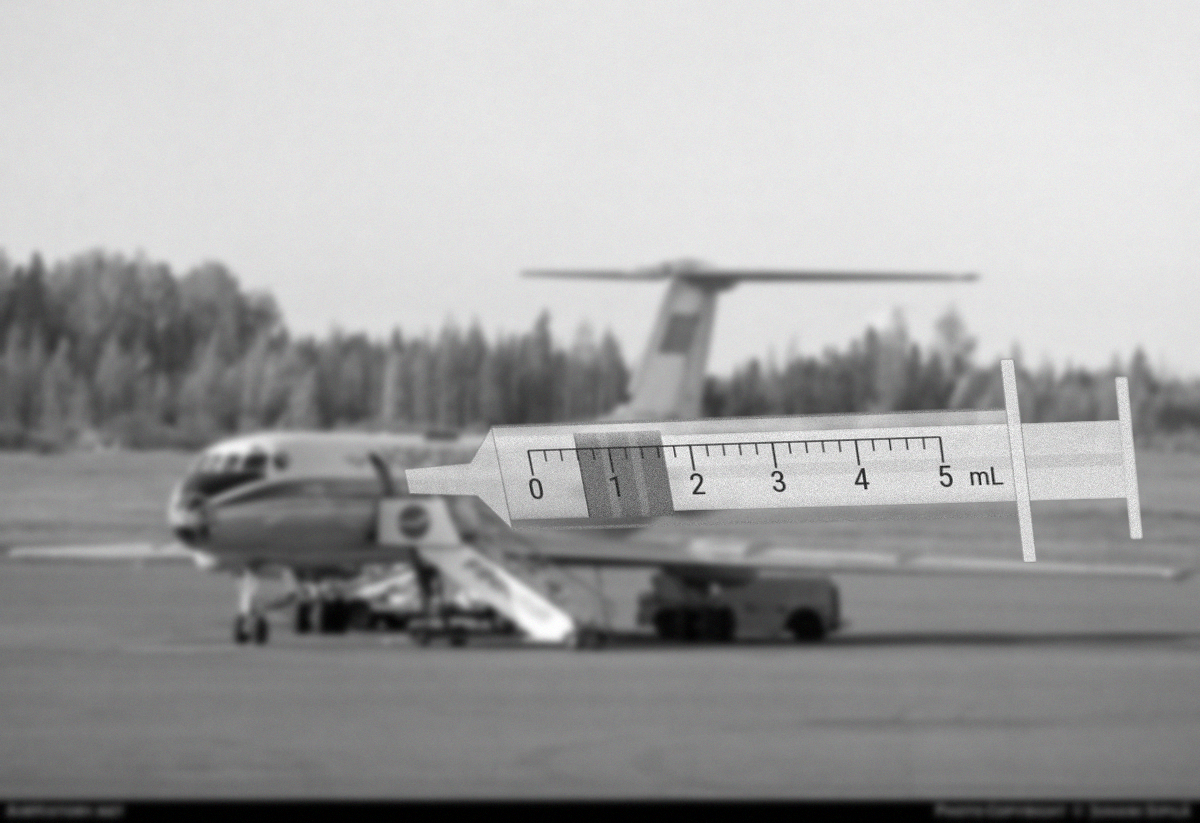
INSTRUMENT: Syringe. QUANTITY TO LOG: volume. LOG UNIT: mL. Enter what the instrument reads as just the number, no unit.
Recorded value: 0.6
